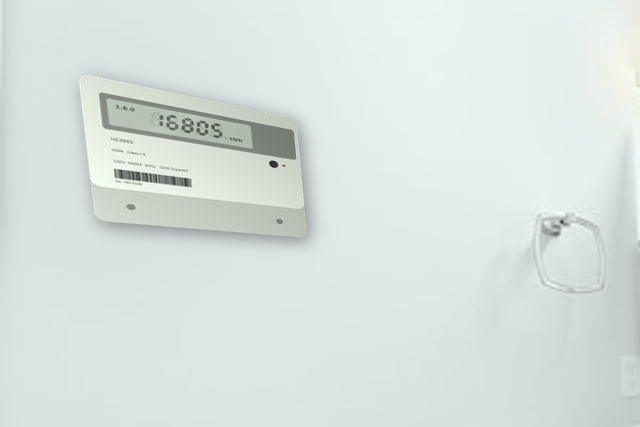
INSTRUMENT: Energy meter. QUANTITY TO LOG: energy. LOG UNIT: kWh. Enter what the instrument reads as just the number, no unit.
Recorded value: 16805
